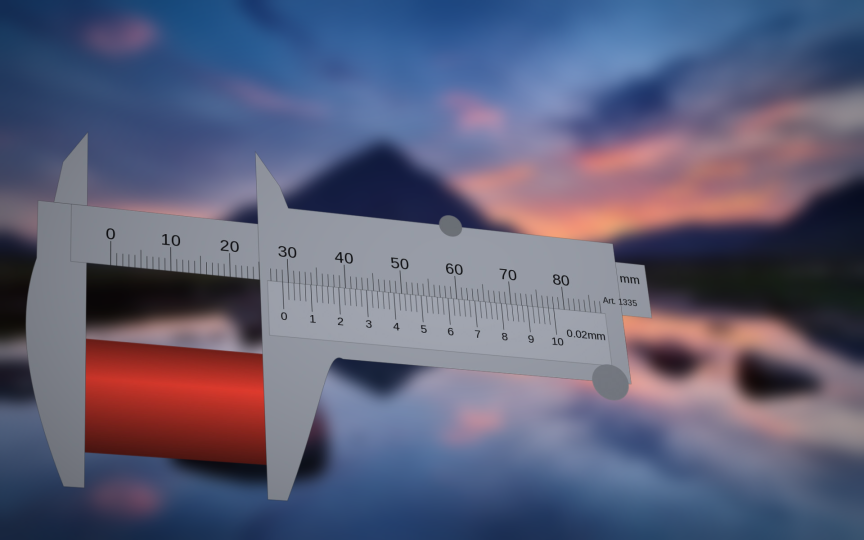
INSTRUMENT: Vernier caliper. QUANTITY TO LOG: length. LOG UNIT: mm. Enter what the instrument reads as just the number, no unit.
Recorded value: 29.0
